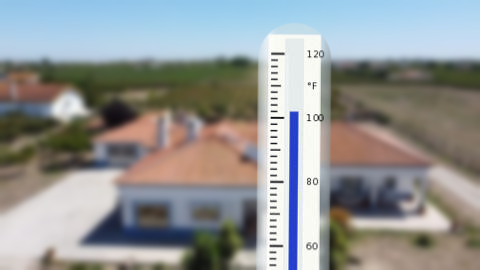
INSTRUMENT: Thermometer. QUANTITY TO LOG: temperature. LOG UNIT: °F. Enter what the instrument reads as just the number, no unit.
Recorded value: 102
